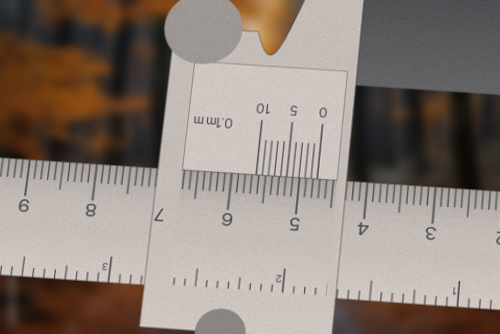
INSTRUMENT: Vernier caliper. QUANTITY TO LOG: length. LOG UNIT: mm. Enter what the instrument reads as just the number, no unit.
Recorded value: 47.4
